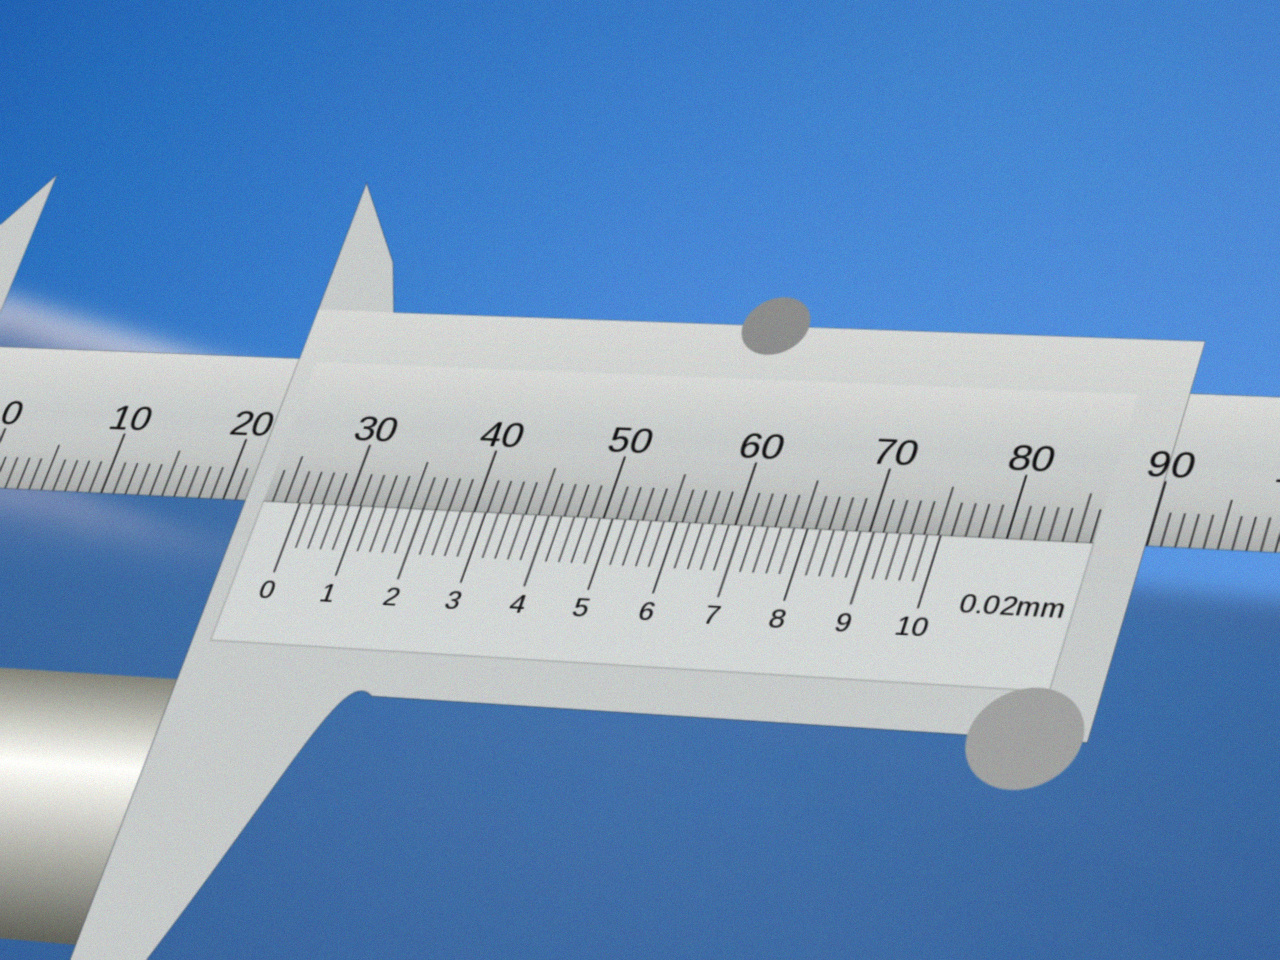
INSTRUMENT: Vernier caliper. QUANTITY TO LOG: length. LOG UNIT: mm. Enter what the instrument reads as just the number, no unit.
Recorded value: 26.2
